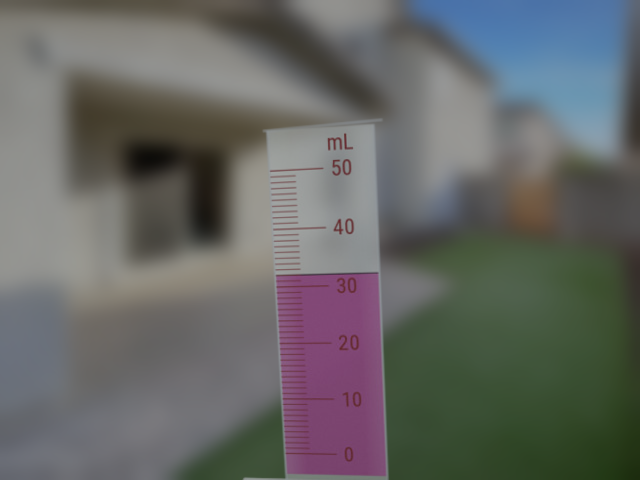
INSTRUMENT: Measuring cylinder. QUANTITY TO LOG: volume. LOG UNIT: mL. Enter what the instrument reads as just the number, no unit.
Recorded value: 32
